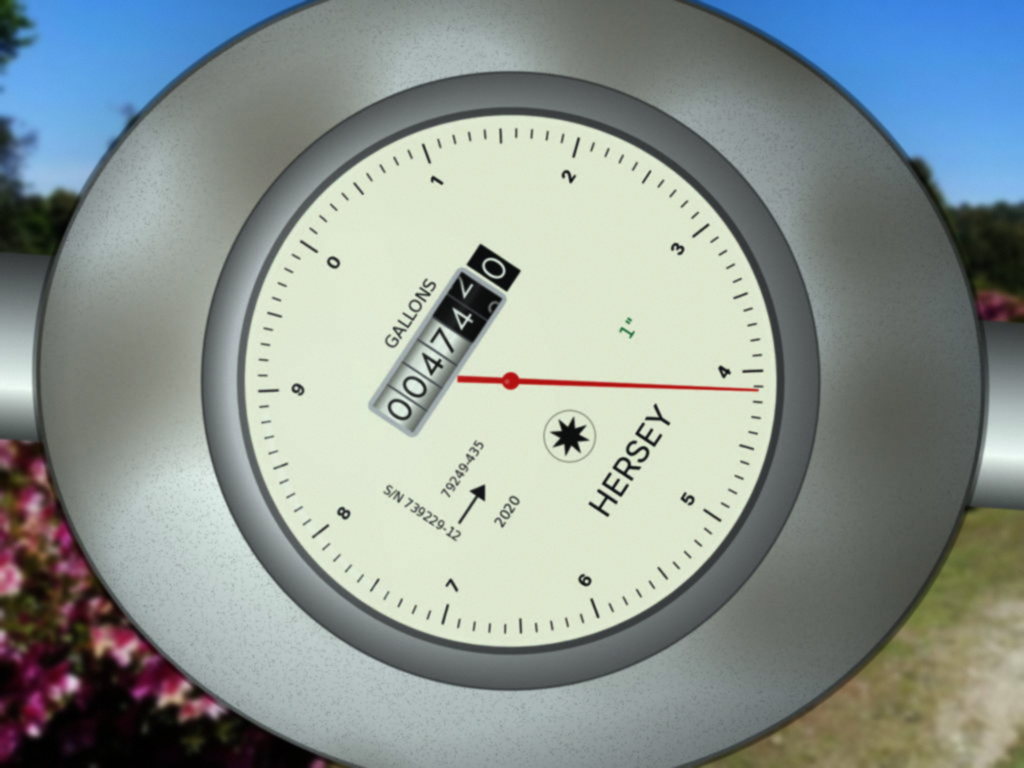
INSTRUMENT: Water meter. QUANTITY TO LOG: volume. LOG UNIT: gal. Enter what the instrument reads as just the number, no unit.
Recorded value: 47424.1
